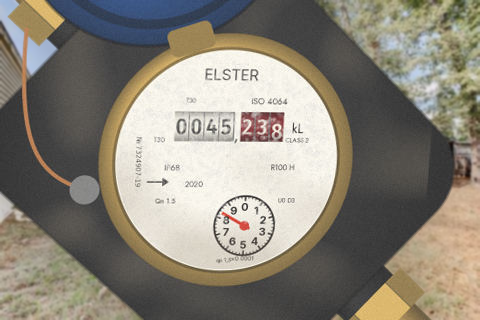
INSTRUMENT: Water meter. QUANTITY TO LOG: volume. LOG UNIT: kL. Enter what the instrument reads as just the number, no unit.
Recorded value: 45.2378
